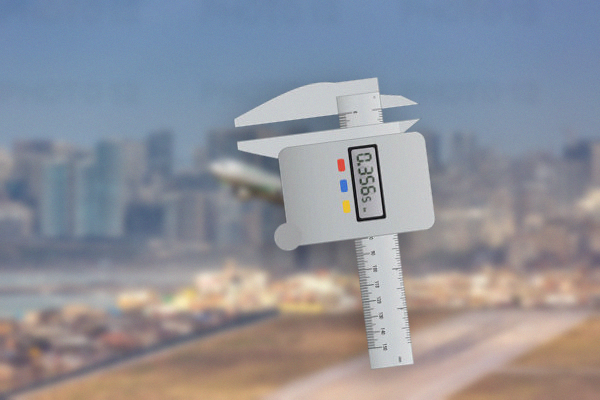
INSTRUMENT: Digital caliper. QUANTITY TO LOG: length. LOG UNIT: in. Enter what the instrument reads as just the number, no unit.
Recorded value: 0.3565
